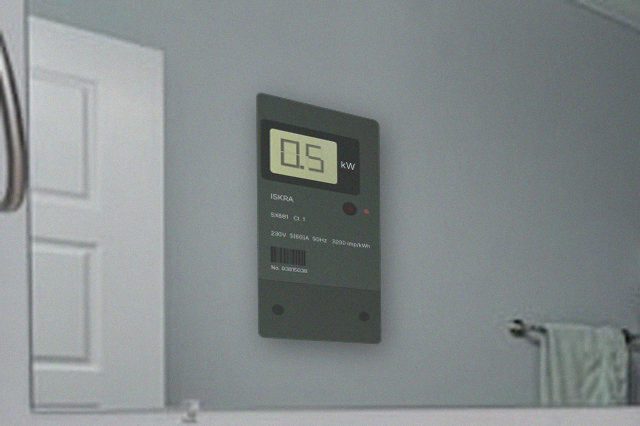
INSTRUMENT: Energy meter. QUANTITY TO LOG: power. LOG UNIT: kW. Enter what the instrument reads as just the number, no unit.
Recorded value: 0.5
